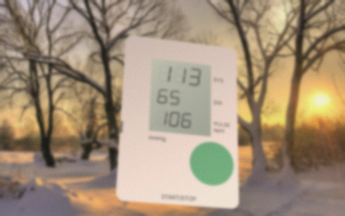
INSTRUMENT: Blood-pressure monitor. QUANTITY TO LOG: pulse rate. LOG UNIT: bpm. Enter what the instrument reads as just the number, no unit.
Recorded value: 106
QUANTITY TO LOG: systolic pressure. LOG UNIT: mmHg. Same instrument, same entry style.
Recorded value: 113
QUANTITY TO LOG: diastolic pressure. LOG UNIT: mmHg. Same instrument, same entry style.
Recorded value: 65
